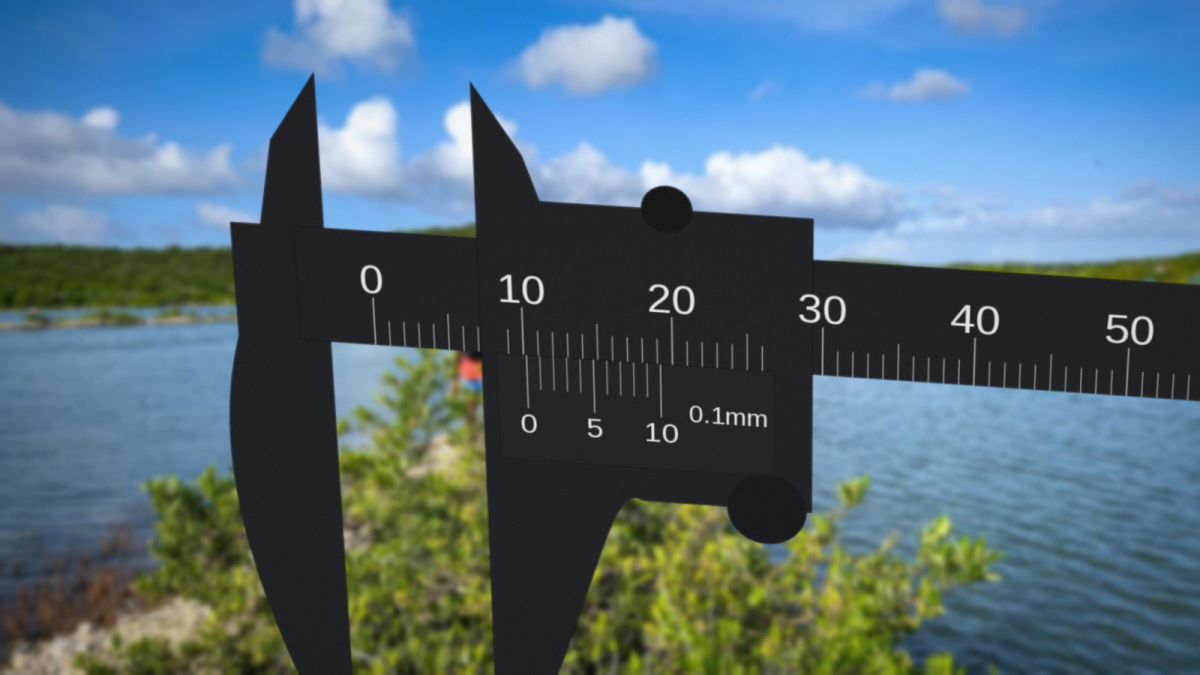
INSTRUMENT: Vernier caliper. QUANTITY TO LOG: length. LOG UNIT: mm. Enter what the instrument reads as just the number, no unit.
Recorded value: 10.2
